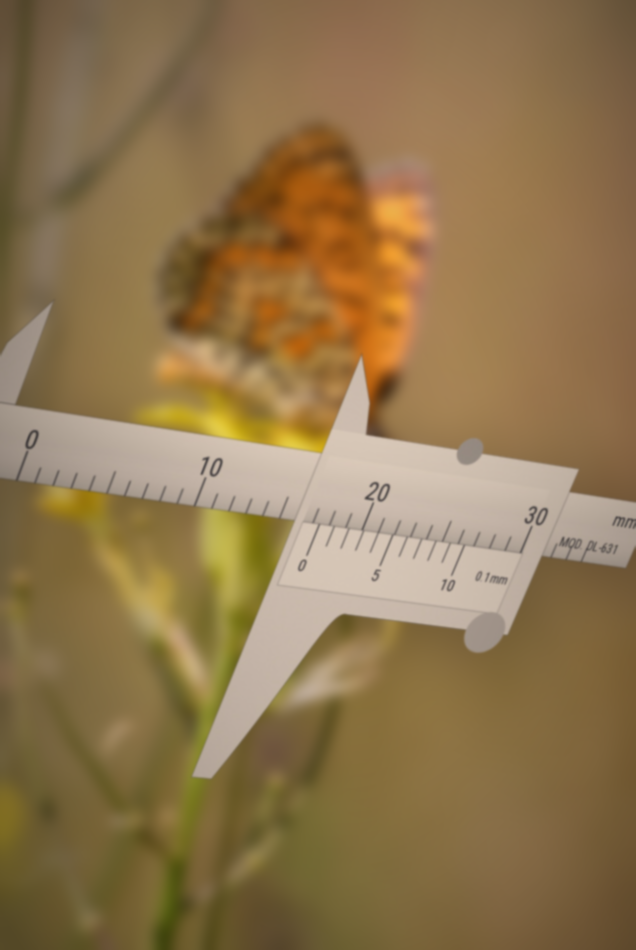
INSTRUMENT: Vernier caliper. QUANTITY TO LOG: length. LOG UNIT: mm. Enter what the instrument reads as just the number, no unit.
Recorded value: 17.4
